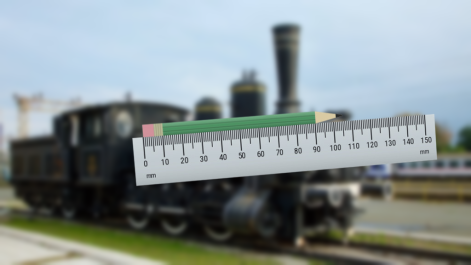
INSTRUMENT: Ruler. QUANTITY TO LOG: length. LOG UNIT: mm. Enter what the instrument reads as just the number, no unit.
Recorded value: 105
